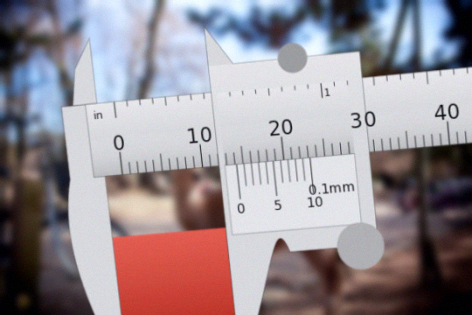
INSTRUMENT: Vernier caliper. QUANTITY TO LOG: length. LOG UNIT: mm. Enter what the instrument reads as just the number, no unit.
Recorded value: 14.2
